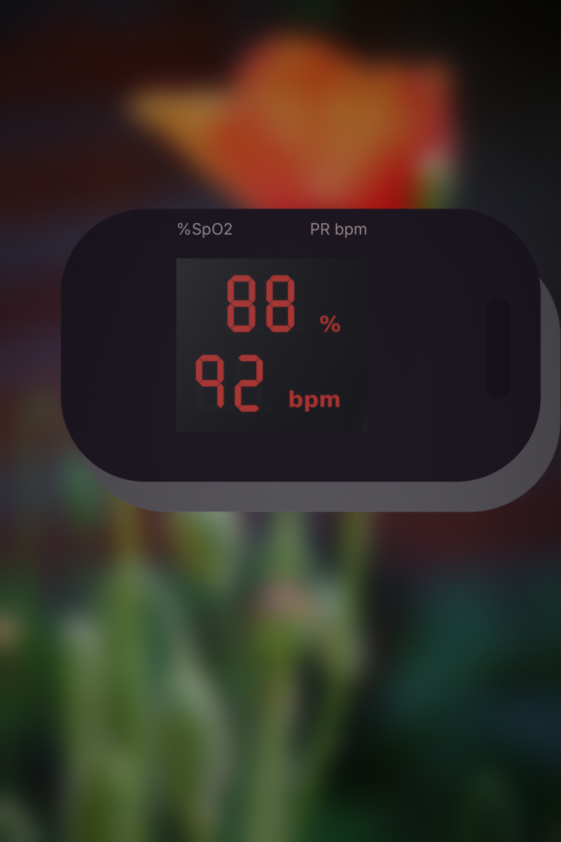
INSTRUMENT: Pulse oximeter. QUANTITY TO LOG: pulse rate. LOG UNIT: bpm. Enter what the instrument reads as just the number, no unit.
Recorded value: 92
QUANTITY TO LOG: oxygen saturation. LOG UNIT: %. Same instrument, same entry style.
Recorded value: 88
